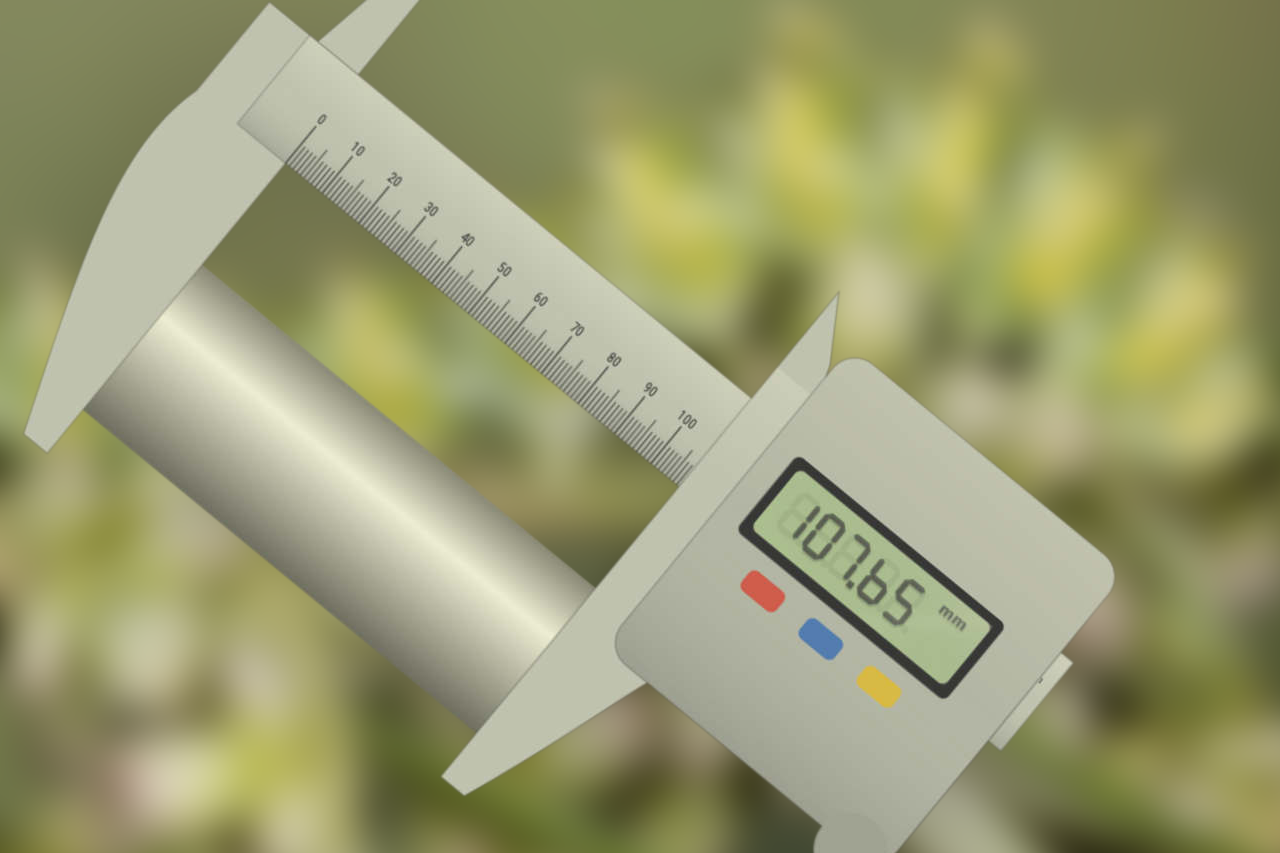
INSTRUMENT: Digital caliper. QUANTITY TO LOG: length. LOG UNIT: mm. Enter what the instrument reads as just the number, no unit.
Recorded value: 107.65
